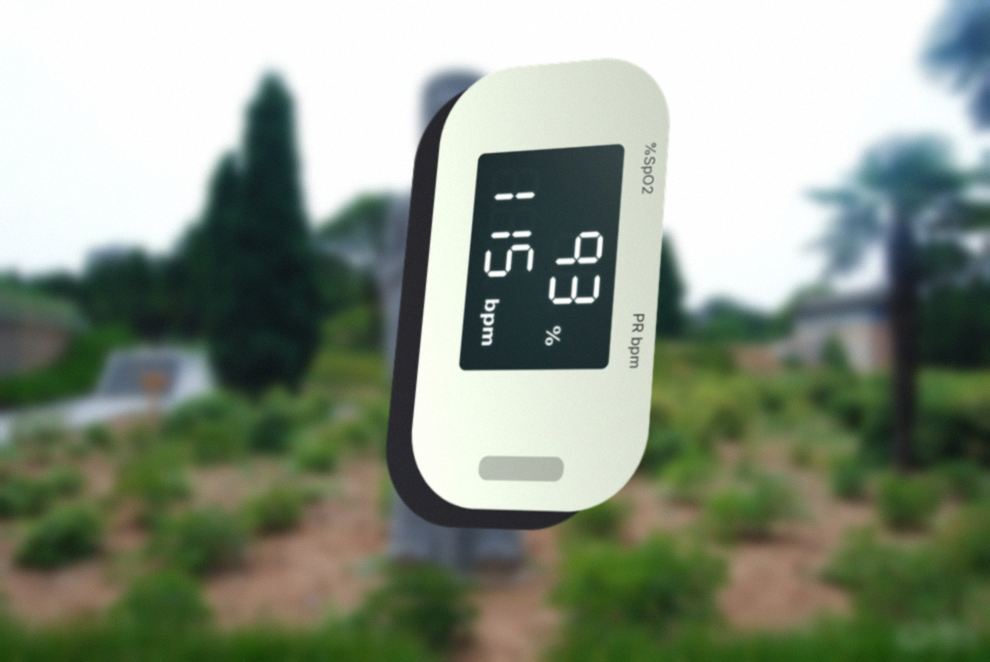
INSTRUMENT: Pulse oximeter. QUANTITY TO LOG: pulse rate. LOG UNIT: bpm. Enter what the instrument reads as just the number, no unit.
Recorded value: 115
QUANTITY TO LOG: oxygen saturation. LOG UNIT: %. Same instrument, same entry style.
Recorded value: 93
